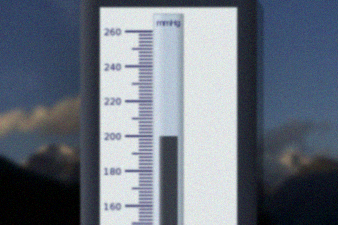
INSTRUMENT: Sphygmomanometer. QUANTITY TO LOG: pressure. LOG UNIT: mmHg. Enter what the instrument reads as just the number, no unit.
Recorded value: 200
